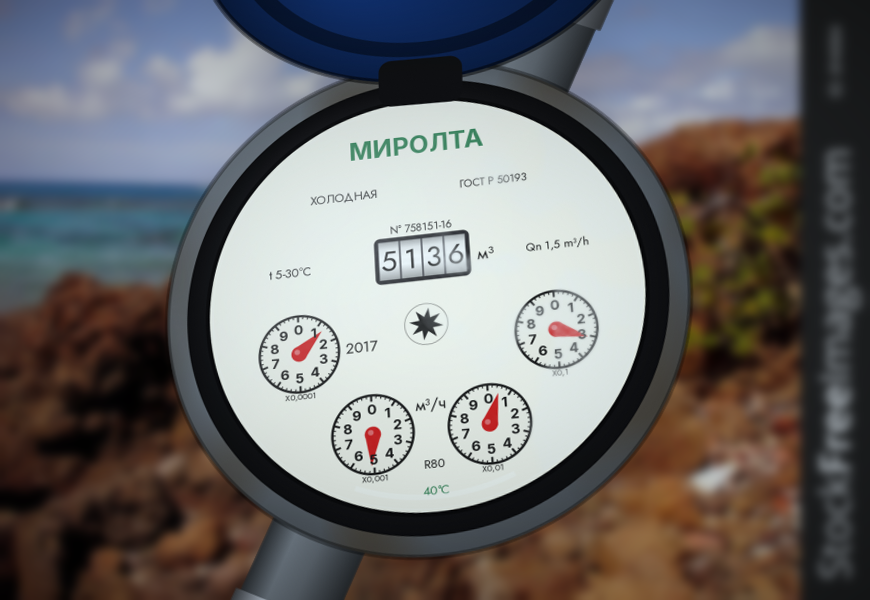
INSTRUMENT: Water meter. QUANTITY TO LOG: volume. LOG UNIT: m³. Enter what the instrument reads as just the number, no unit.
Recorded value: 5136.3051
